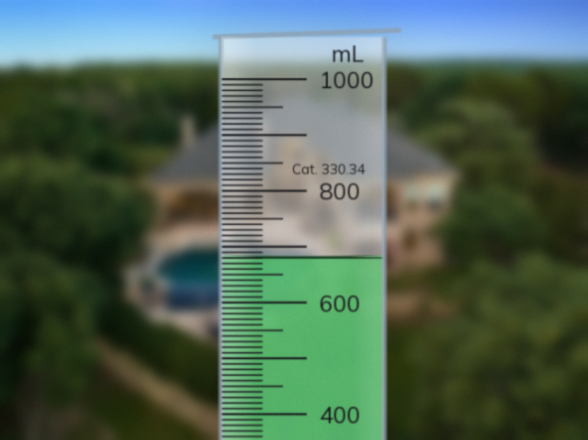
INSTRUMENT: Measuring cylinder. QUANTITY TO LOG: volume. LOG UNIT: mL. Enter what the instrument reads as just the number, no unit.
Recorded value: 680
